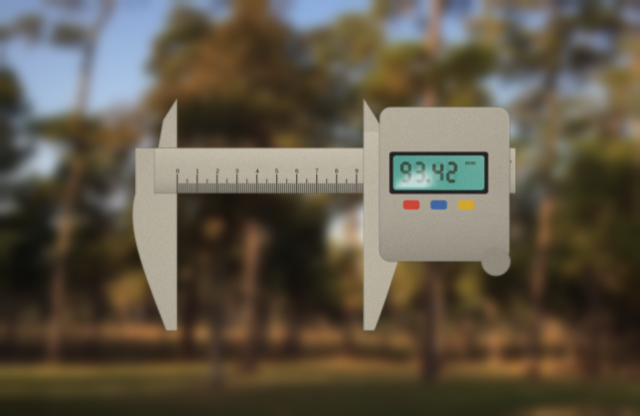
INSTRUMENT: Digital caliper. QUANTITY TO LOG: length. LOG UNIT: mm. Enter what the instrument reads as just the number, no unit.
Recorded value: 93.42
